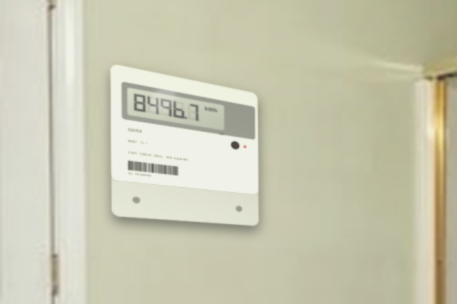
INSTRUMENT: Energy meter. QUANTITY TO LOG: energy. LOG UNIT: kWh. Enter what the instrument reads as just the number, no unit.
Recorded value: 8496.7
